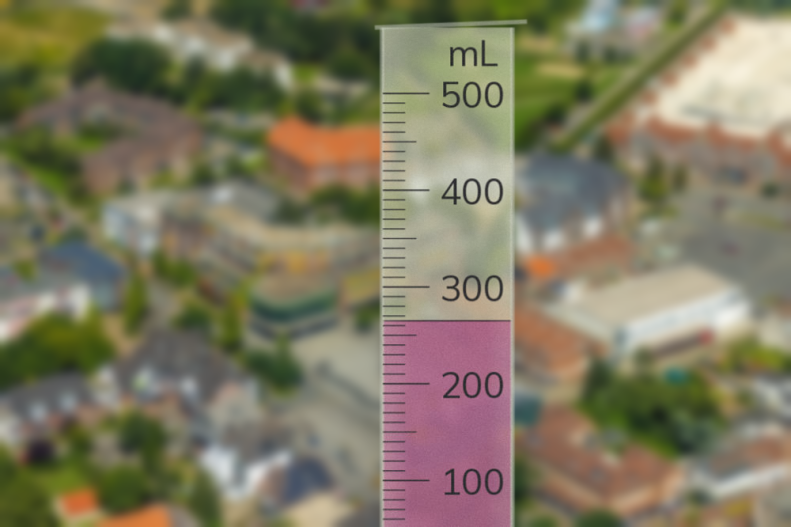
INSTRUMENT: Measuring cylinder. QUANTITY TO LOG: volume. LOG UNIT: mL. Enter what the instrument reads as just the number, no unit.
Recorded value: 265
